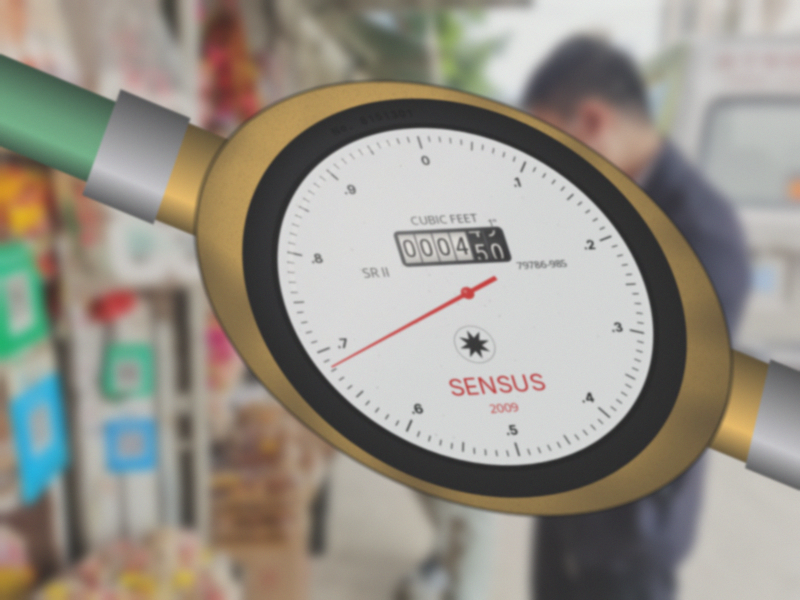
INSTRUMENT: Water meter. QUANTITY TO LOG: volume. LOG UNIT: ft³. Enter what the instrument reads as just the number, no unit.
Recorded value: 449.68
